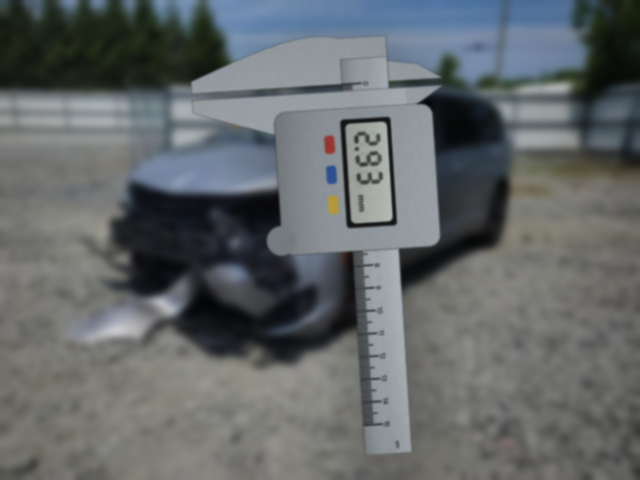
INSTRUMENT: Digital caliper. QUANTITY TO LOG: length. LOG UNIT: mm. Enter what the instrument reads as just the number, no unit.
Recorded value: 2.93
